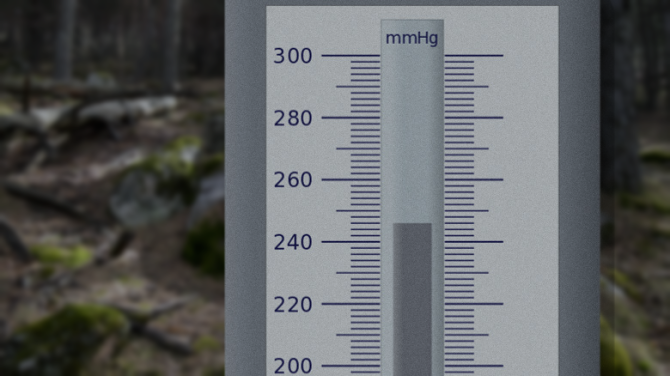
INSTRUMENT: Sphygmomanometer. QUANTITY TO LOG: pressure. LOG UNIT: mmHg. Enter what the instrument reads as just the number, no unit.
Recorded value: 246
